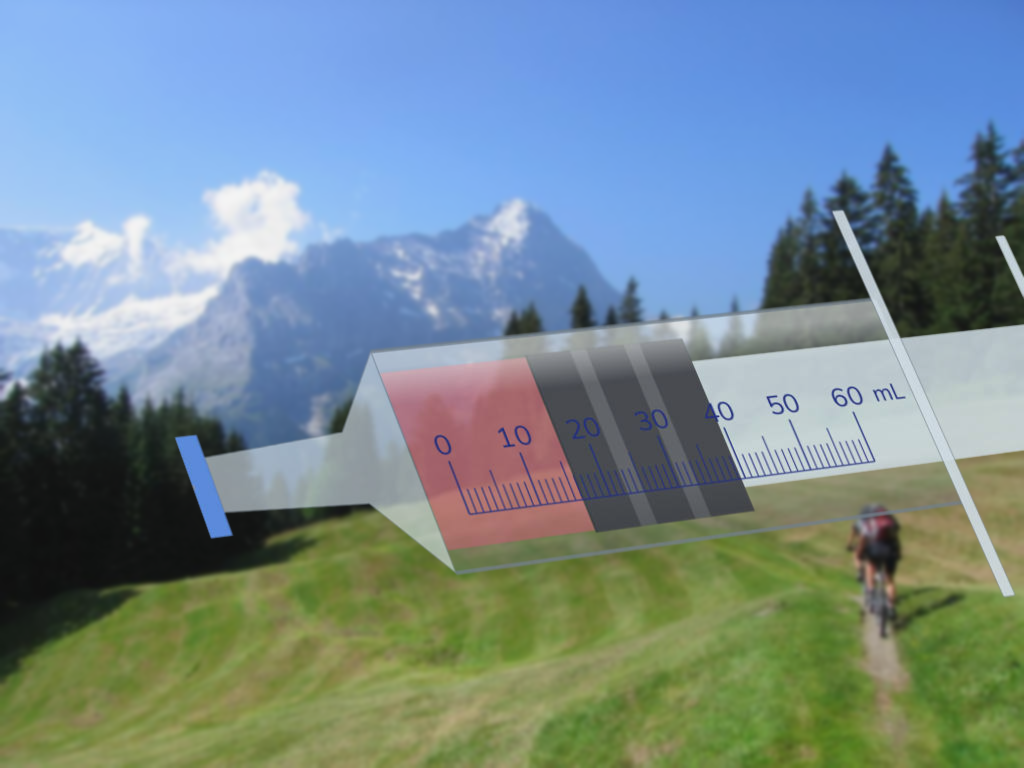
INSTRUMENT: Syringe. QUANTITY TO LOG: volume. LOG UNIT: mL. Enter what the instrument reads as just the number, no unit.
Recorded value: 16
